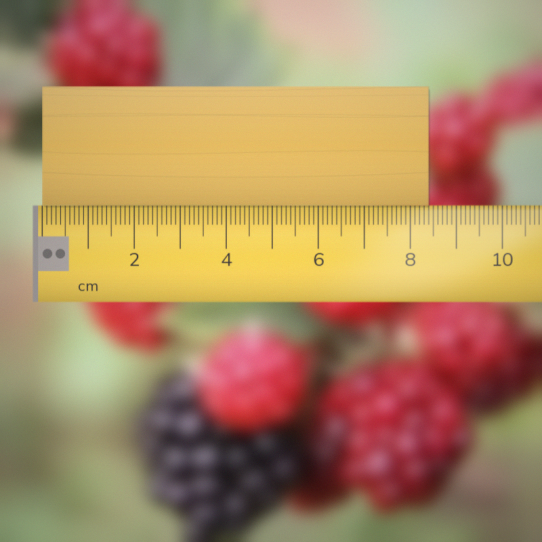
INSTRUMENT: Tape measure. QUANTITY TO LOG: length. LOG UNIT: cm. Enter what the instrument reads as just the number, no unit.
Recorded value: 8.4
